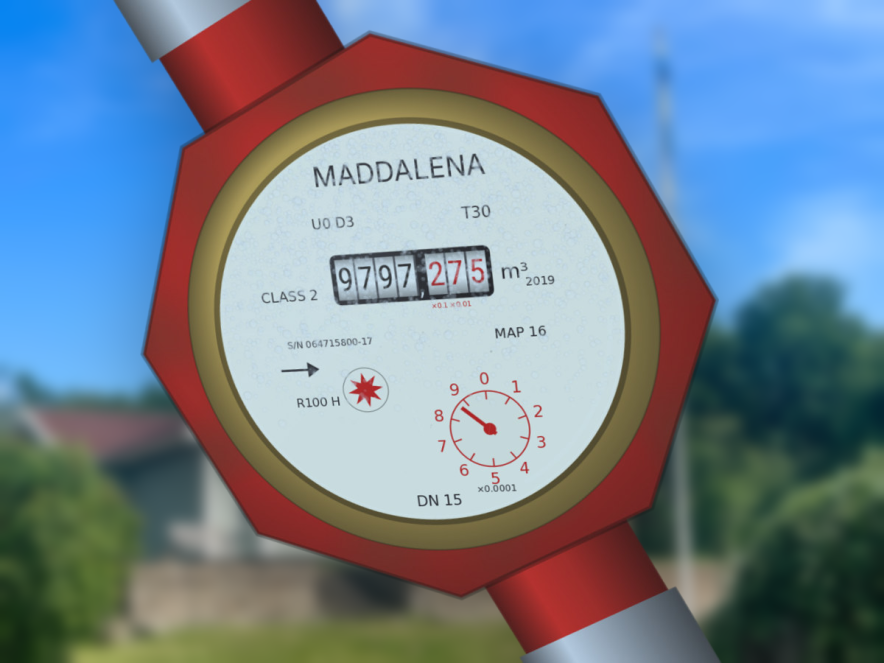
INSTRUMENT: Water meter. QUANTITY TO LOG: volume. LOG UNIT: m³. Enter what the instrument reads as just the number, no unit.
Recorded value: 9797.2758
